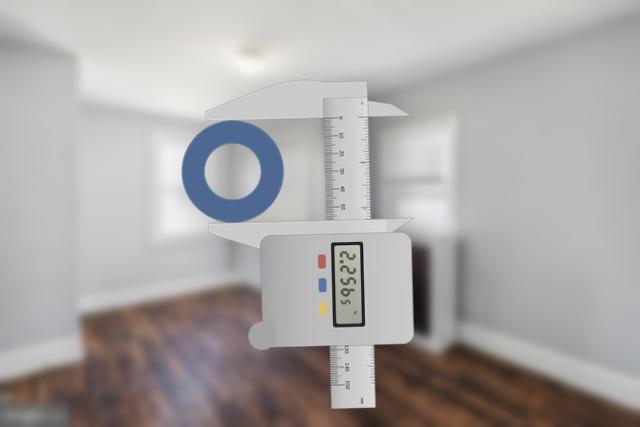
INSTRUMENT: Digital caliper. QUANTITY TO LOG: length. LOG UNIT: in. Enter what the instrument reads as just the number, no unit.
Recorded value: 2.2565
